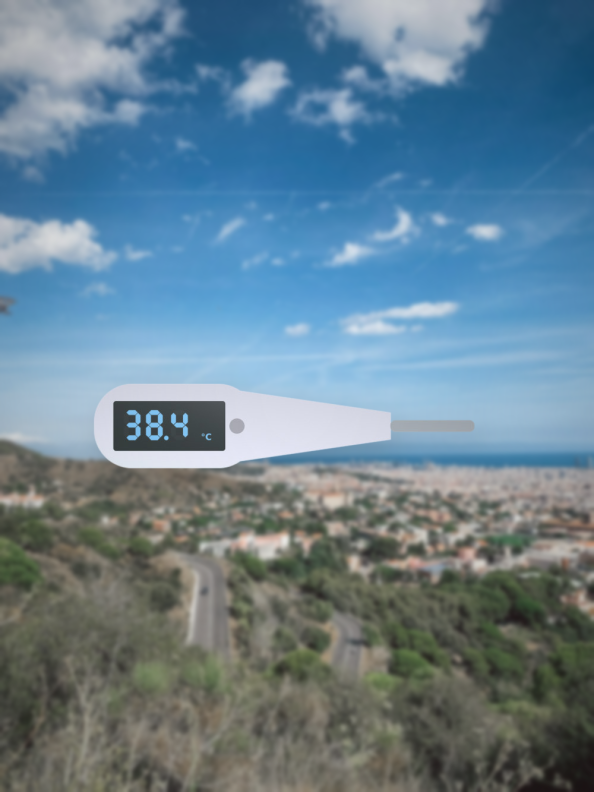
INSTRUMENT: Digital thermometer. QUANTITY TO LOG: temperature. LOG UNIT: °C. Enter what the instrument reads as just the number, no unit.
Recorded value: 38.4
